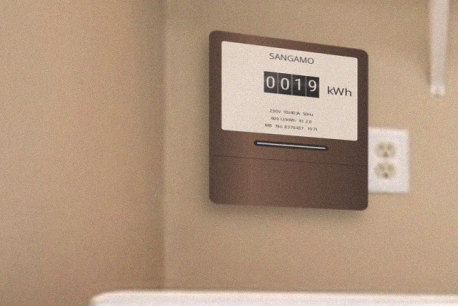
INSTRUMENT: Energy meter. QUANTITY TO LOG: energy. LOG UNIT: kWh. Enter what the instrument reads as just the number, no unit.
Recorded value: 19
